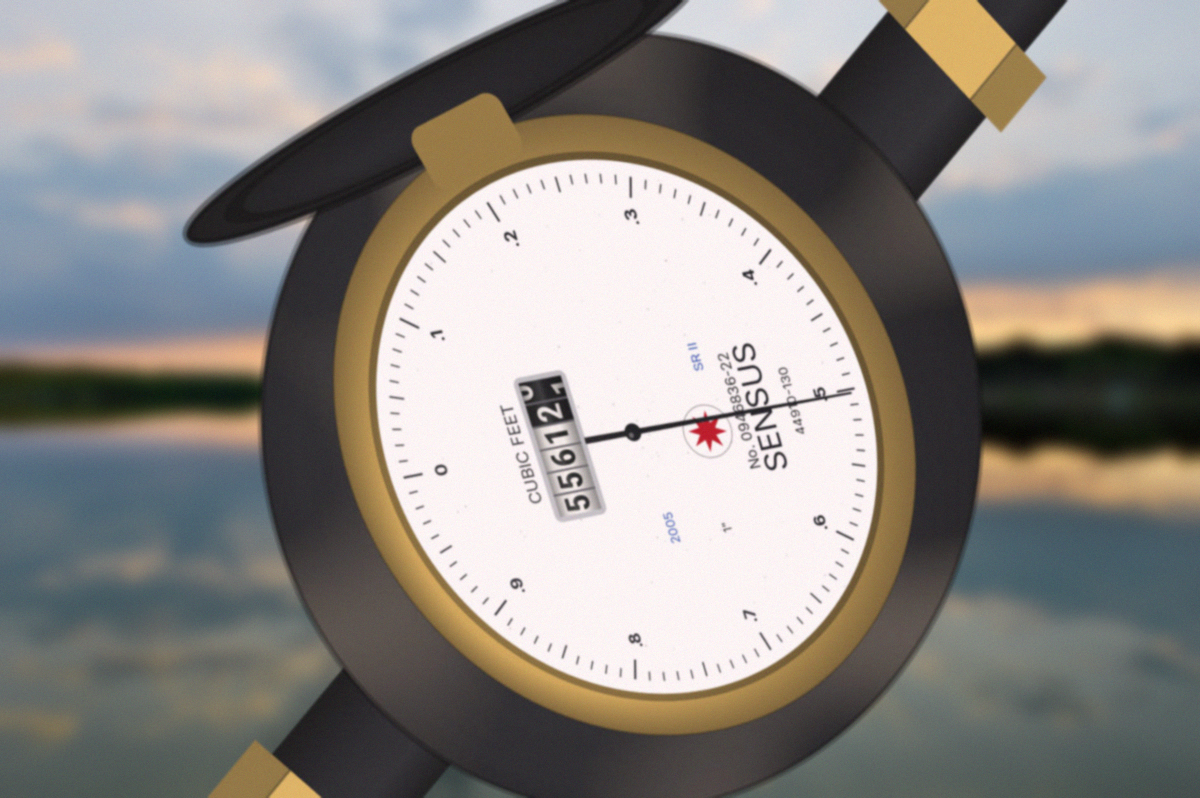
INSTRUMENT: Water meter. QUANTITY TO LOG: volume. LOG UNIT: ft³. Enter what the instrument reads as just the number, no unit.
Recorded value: 556120.50
